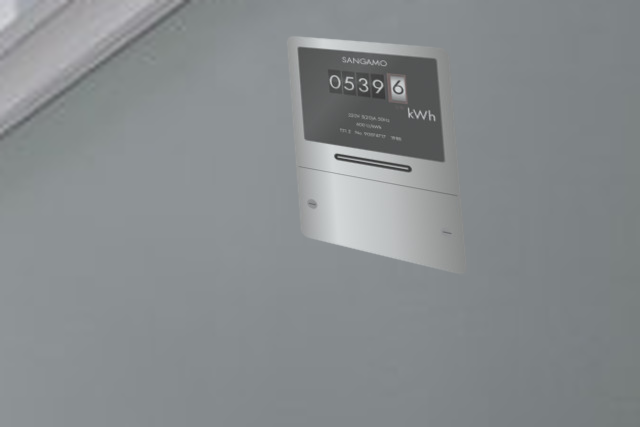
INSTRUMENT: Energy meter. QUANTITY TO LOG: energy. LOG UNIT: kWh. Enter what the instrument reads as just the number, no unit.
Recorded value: 539.6
